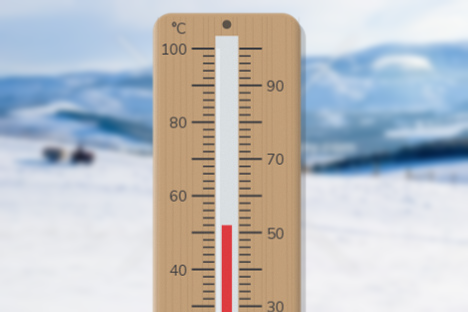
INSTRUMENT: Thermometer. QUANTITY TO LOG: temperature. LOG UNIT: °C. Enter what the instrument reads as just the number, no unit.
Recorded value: 52
